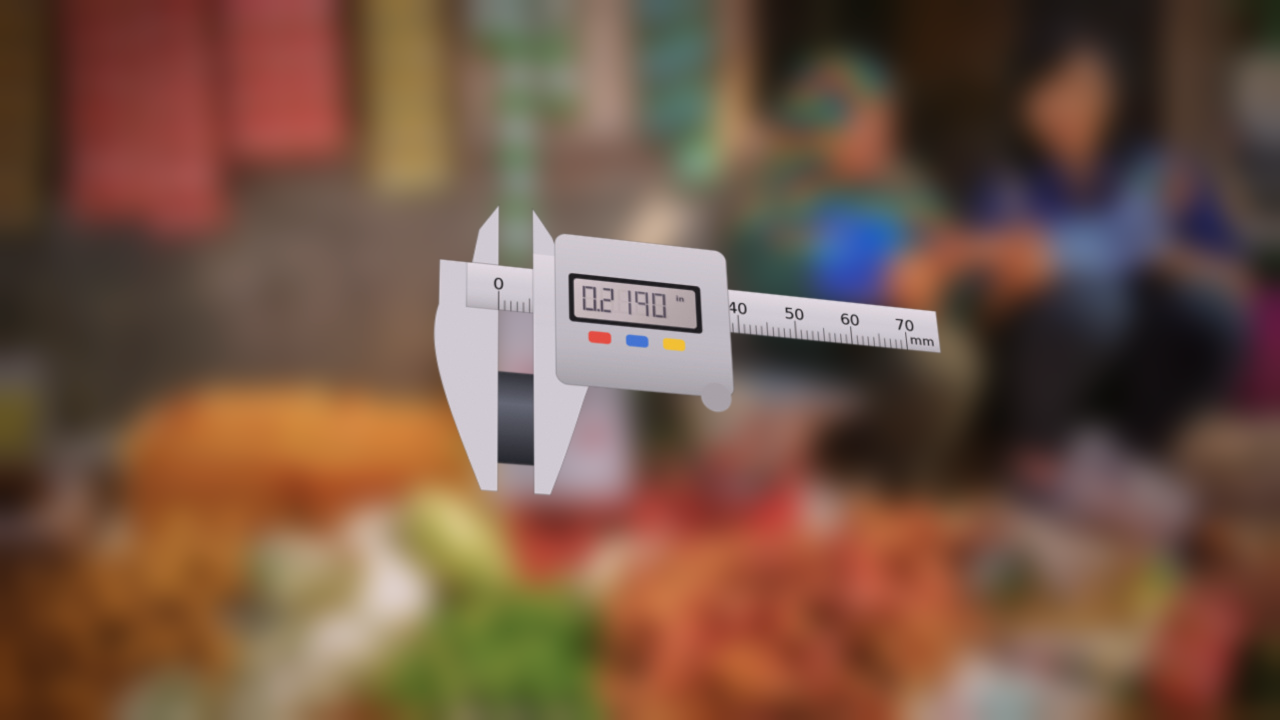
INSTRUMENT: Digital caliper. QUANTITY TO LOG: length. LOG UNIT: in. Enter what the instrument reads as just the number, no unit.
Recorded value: 0.2190
